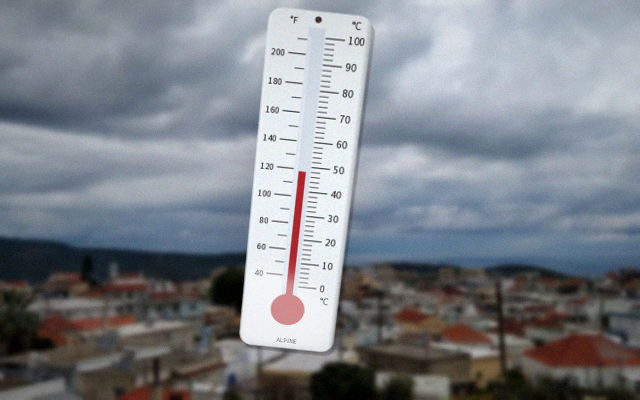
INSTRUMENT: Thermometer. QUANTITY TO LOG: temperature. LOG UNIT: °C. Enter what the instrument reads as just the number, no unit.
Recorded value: 48
